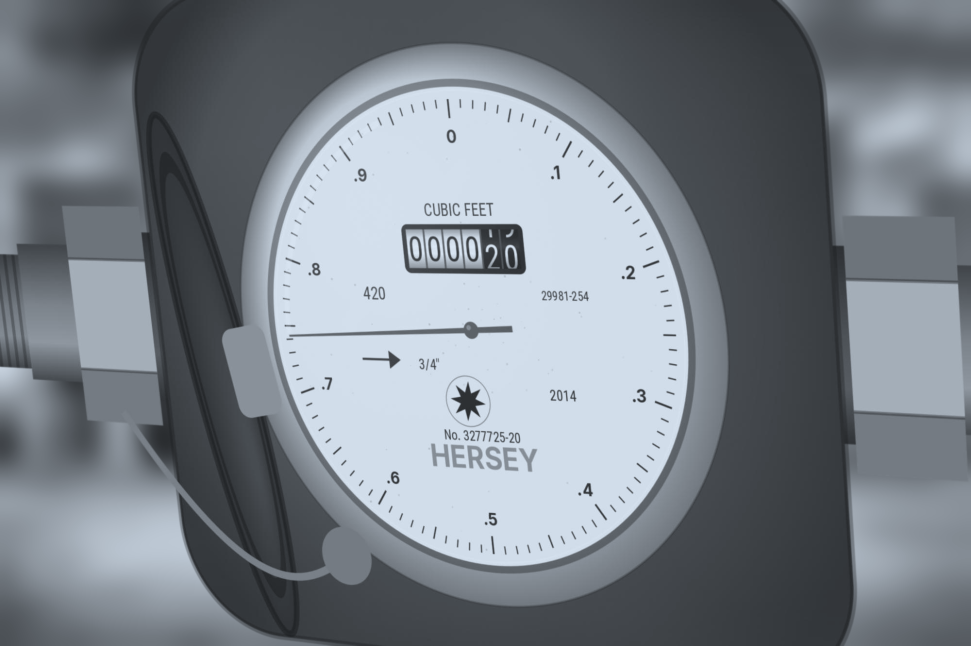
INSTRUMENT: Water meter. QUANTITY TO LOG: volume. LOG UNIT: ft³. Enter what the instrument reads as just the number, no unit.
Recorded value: 19.74
